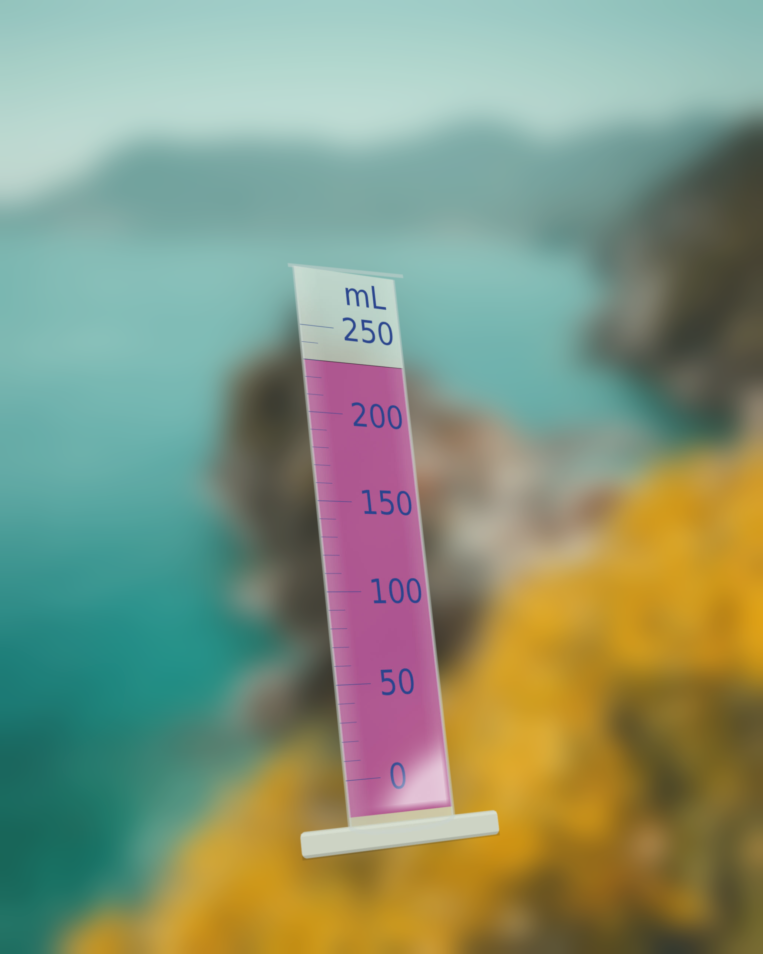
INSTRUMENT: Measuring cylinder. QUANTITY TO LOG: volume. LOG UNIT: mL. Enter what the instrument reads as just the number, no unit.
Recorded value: 230
